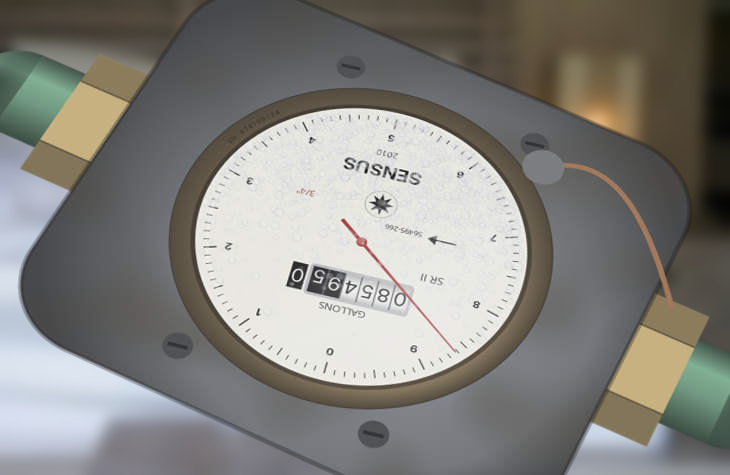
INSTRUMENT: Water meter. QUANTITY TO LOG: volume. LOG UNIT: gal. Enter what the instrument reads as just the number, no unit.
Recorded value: 854948.6
